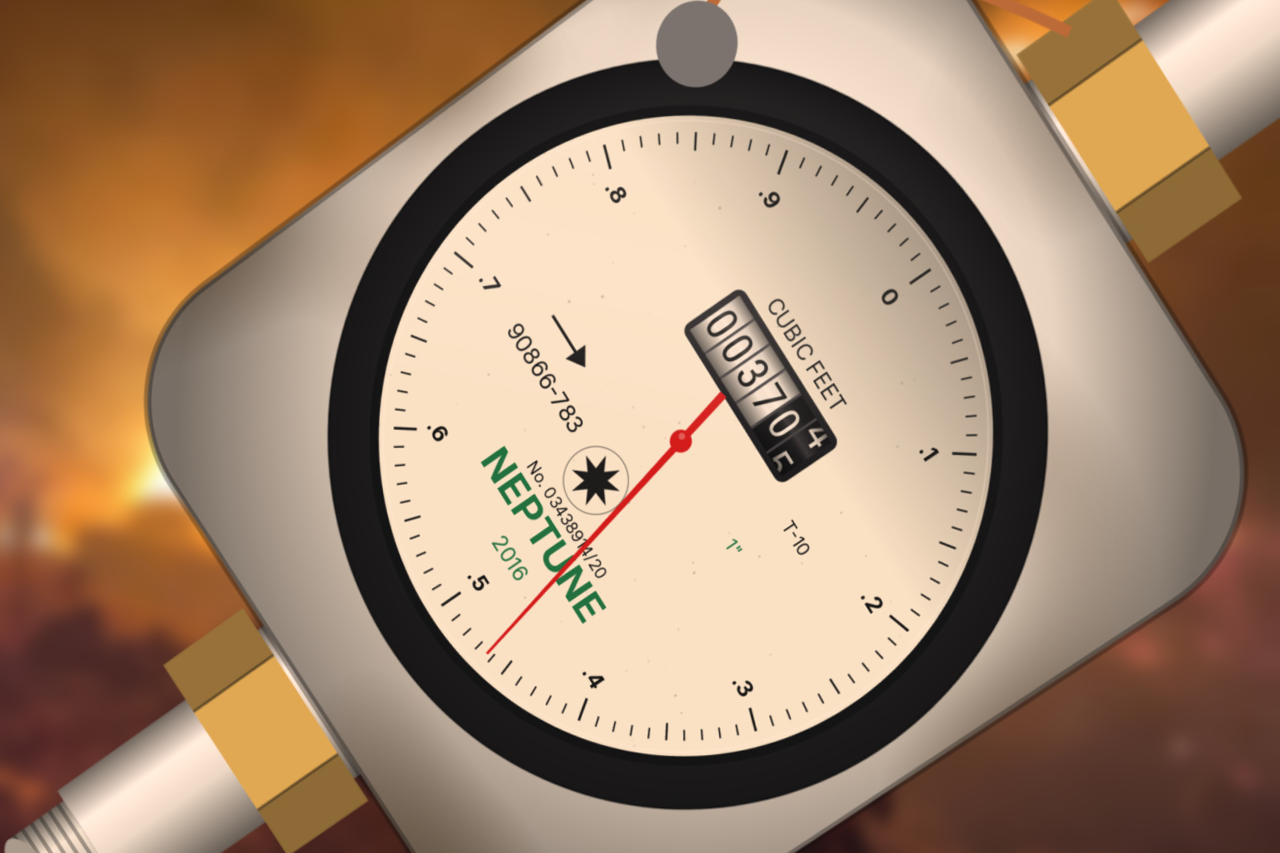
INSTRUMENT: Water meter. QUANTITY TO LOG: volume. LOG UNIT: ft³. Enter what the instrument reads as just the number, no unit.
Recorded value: 3704.46
